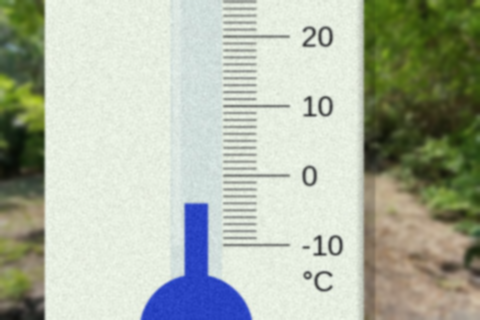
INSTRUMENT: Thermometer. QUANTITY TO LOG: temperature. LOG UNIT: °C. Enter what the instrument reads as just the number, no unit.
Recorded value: -4
